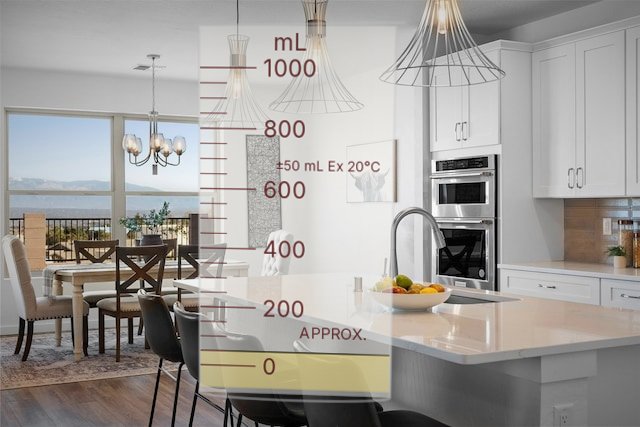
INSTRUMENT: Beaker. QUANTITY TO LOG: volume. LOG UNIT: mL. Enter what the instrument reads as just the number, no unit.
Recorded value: 50
